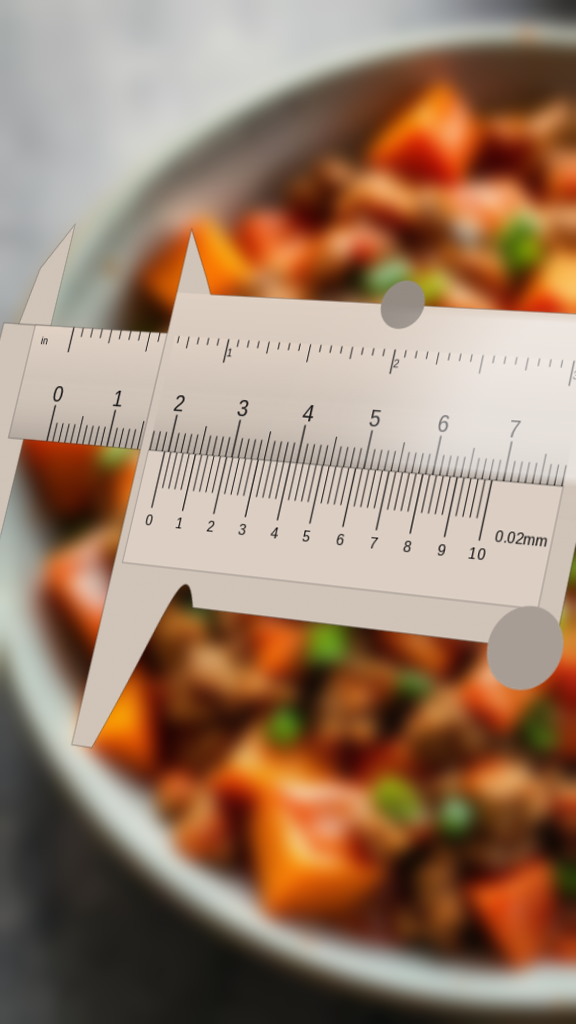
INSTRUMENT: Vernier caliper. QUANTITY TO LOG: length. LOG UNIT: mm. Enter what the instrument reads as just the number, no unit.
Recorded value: 19.4
